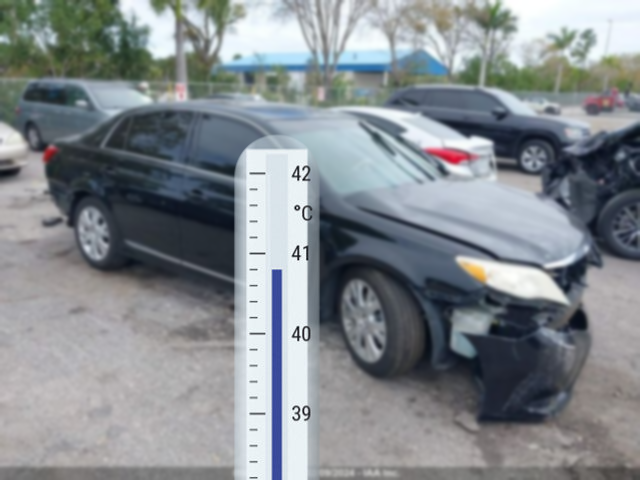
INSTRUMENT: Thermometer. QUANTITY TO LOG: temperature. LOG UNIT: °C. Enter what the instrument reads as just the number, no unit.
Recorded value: 40.8
